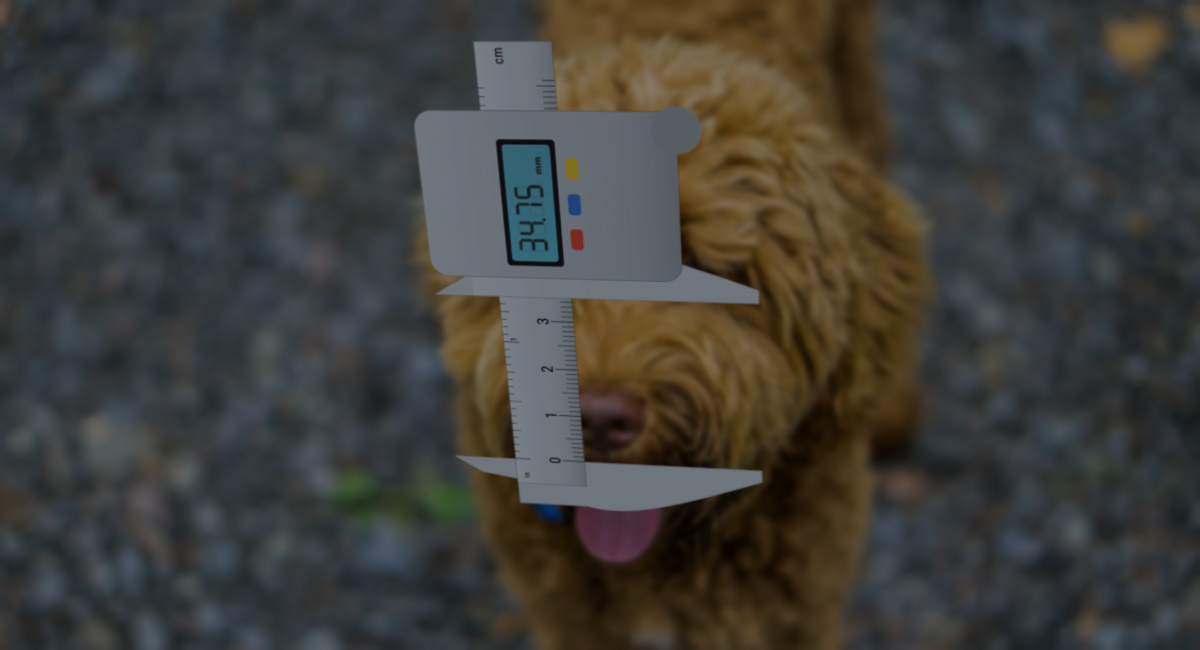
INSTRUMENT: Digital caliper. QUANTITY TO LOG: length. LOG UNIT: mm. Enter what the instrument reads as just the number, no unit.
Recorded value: 34.75
